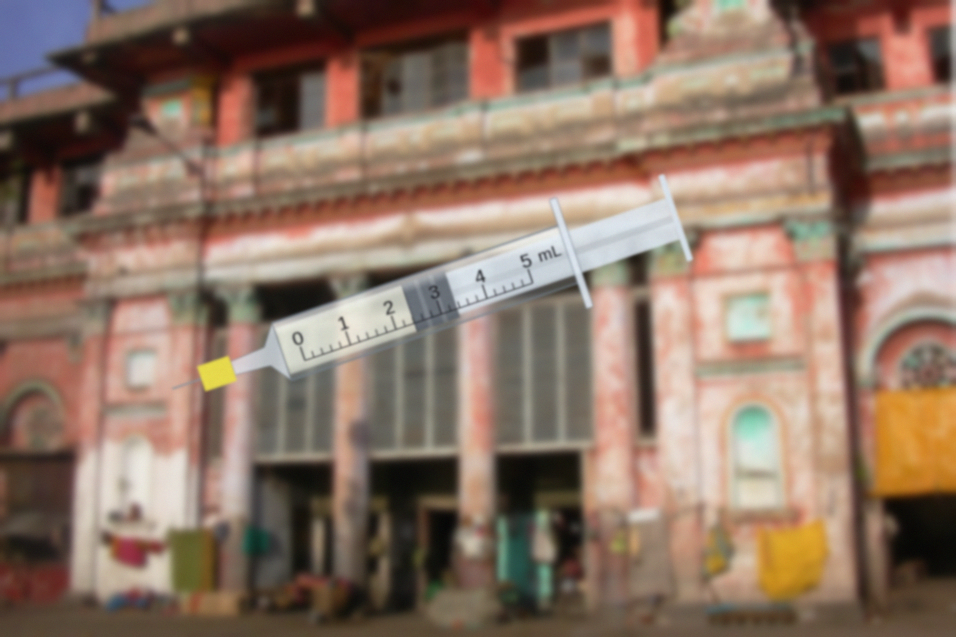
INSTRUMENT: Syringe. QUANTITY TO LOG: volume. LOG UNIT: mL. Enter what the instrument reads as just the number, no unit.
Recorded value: 2.4
